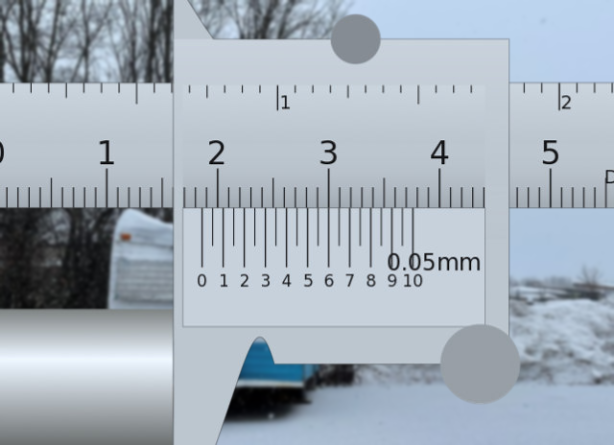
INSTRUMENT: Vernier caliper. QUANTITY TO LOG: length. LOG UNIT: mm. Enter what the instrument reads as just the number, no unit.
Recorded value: 18.6
